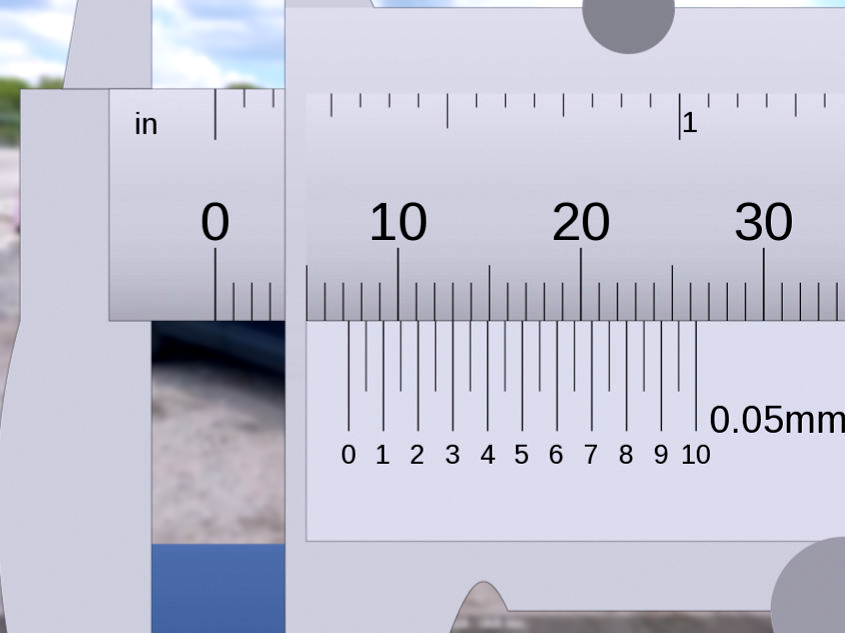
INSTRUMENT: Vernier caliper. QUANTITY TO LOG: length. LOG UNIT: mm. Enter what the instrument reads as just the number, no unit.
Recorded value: 7.3
